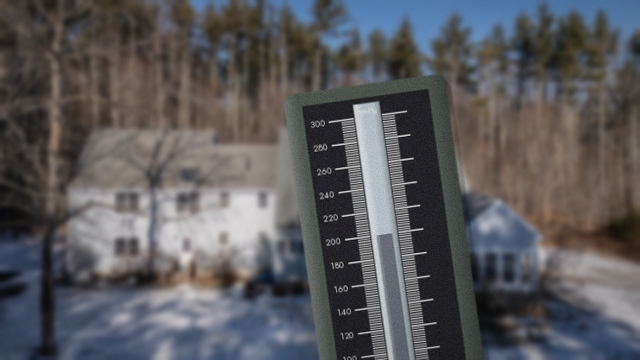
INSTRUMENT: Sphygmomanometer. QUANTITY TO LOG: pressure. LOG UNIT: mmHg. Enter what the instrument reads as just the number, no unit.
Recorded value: 200
